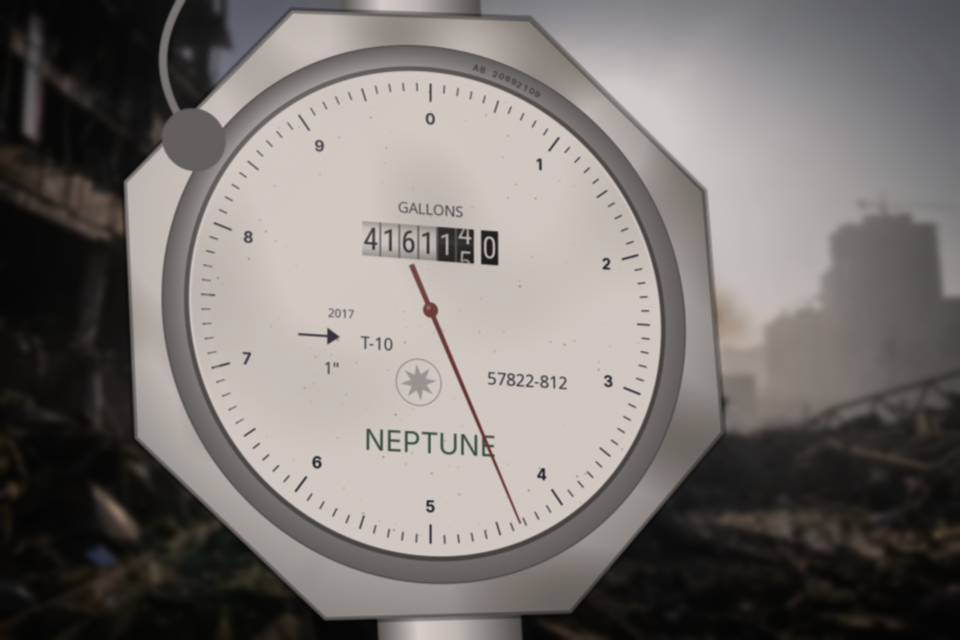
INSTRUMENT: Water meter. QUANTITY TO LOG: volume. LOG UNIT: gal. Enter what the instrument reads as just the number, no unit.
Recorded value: 4161144.3
